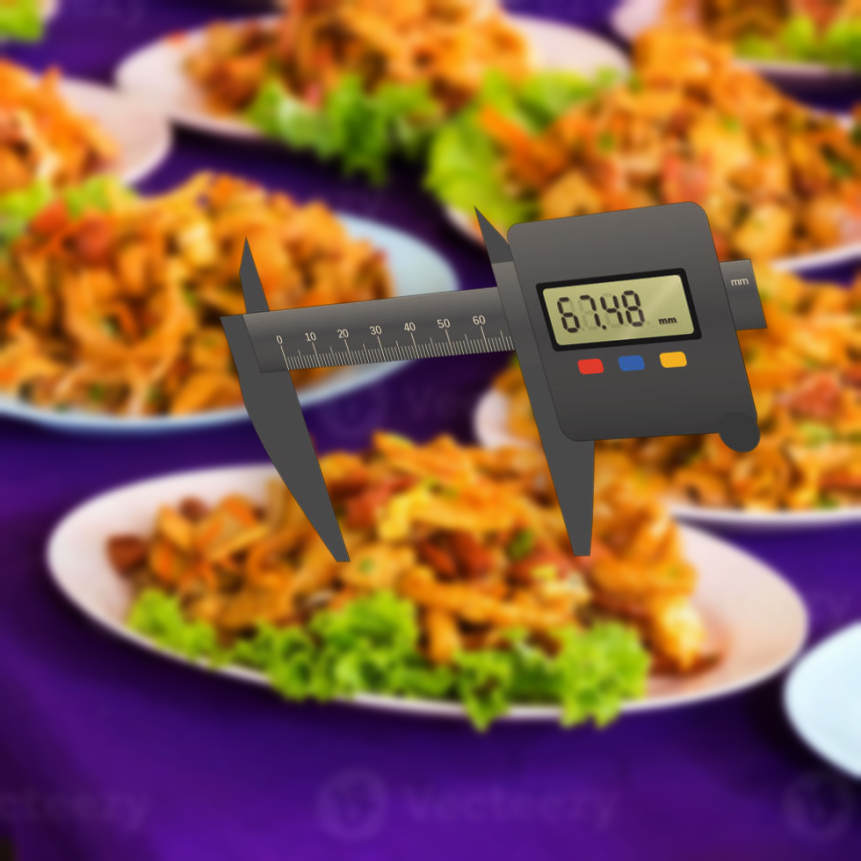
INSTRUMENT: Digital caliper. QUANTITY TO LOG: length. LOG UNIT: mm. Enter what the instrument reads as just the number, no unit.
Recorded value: 67.48
